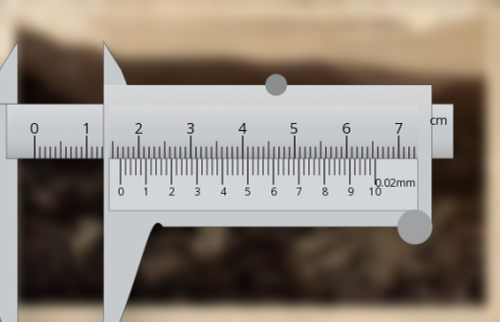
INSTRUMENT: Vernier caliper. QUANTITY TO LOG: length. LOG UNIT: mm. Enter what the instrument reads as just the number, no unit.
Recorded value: 16.5
